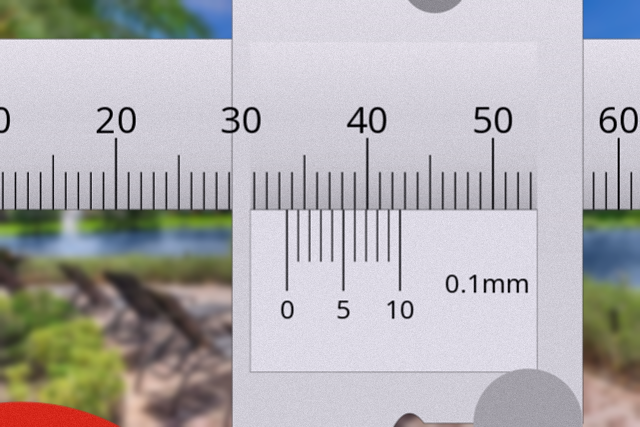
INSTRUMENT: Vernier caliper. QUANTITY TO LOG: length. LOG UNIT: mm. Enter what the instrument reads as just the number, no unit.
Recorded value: 33.6
